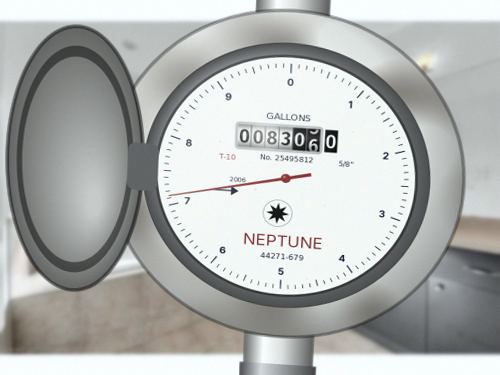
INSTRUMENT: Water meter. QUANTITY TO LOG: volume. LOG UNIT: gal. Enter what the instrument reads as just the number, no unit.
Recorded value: 83057.1
